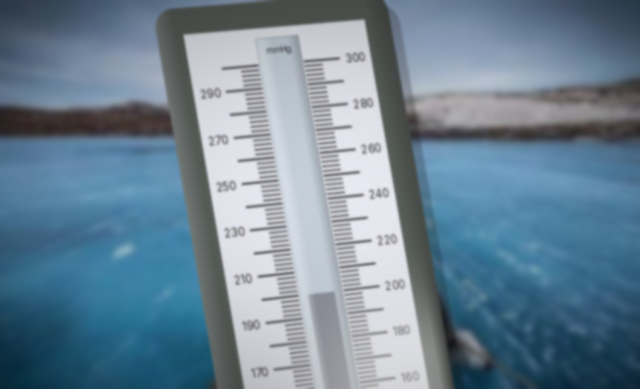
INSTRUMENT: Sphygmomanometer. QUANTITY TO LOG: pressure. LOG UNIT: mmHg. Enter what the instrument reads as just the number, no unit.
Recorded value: 200
